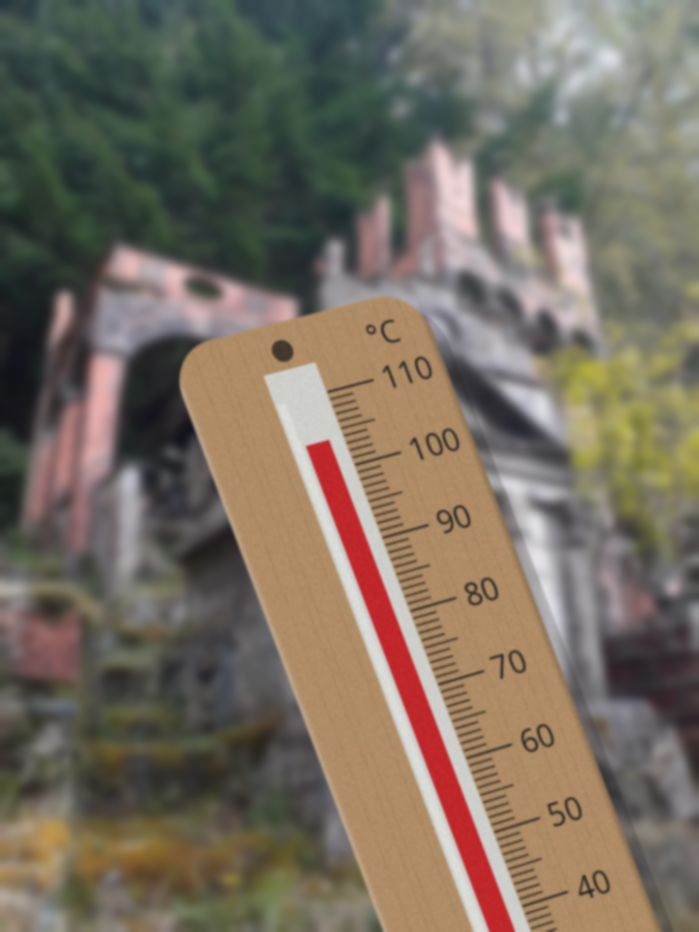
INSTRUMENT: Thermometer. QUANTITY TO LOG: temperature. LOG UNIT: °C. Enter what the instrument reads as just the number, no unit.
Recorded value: 104
